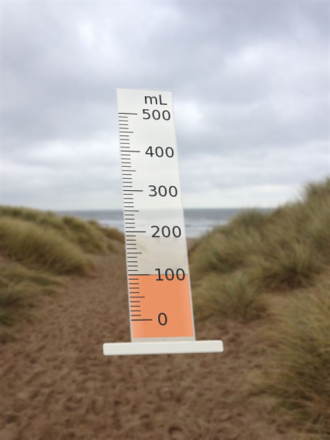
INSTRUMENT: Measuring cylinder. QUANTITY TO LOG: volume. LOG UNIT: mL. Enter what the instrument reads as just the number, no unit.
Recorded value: 100
